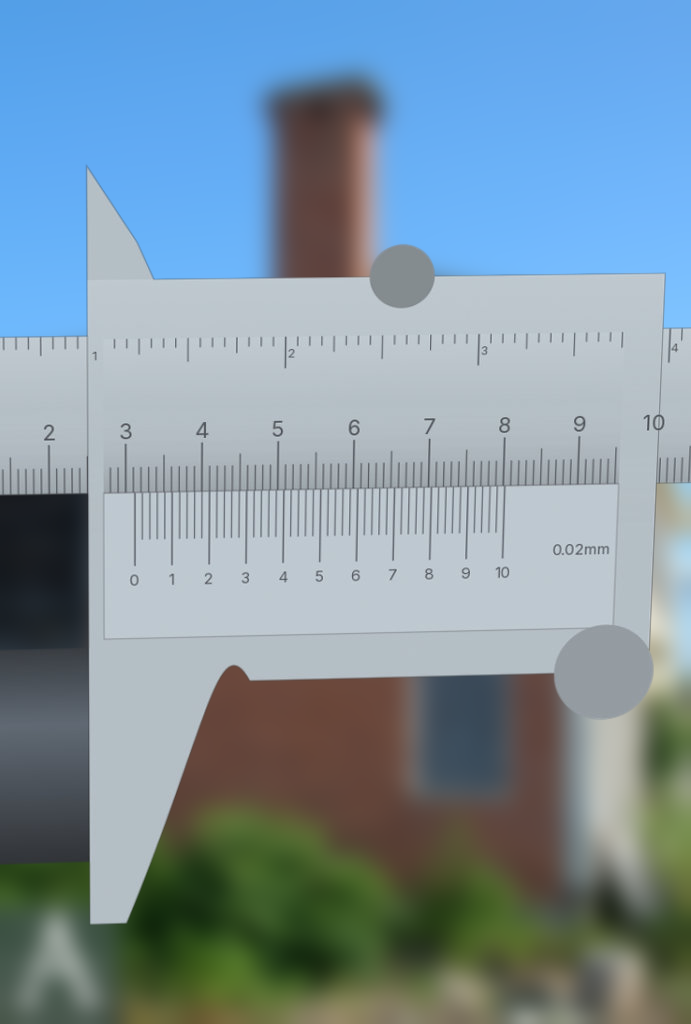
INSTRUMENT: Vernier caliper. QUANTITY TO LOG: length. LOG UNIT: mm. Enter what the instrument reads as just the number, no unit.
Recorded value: 31.2
